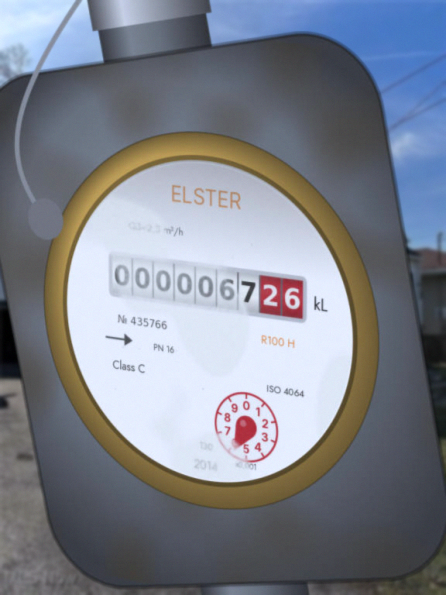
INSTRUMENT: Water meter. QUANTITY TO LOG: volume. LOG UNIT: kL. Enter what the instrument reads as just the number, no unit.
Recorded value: 67.265
